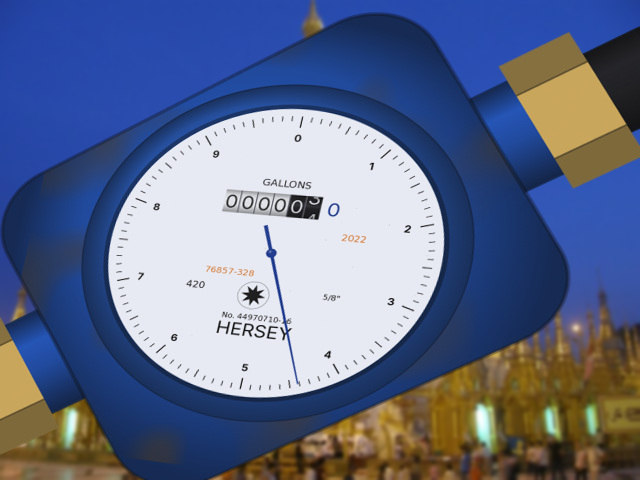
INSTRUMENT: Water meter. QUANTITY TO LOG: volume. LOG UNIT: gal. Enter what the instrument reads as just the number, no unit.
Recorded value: 34.4
